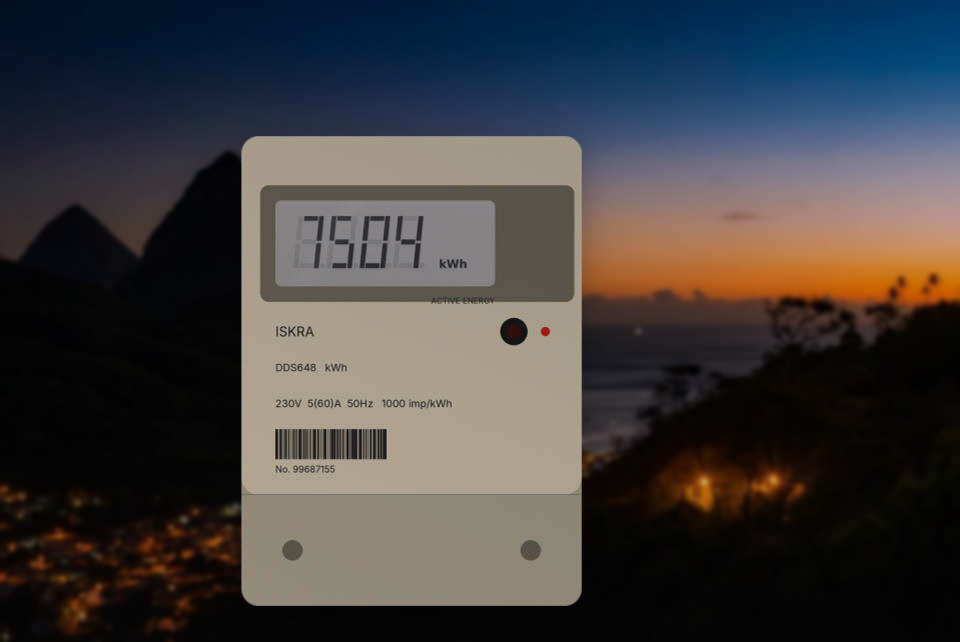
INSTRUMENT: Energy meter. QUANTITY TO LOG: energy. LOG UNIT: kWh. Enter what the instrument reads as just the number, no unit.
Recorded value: 7504
